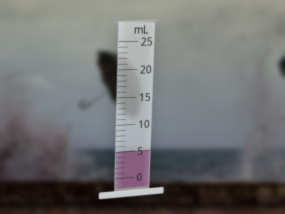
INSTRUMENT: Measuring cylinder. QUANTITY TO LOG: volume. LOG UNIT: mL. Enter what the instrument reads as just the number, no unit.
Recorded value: 5
